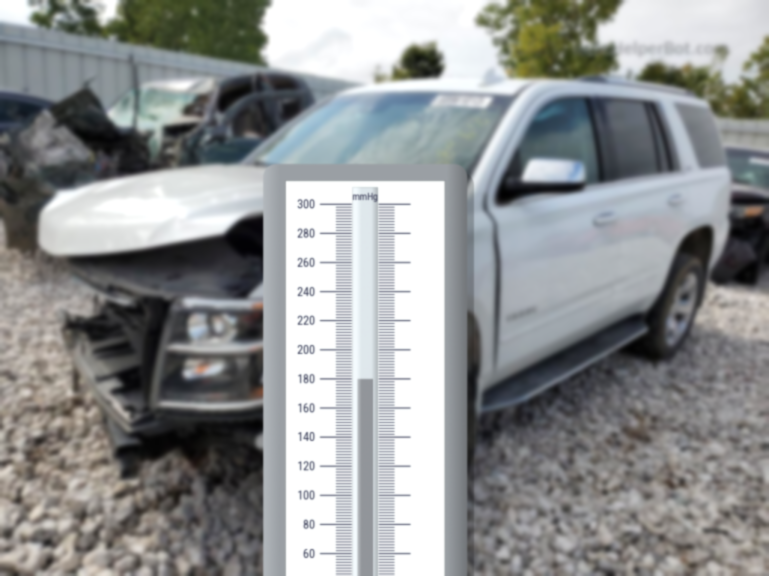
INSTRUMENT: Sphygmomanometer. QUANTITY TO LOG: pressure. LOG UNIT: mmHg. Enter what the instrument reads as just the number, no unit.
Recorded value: 180
